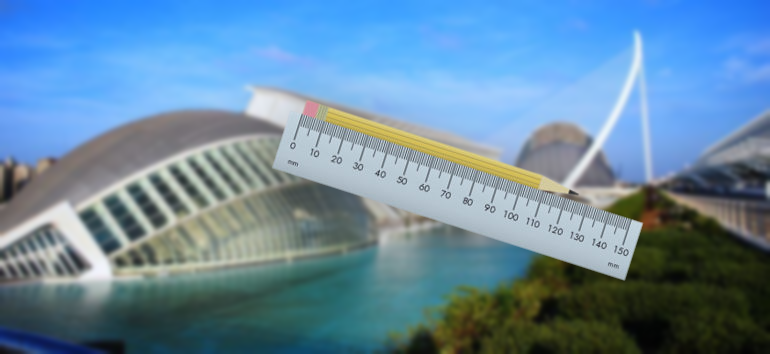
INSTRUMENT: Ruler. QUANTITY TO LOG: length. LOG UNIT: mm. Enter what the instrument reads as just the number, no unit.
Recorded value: 125
